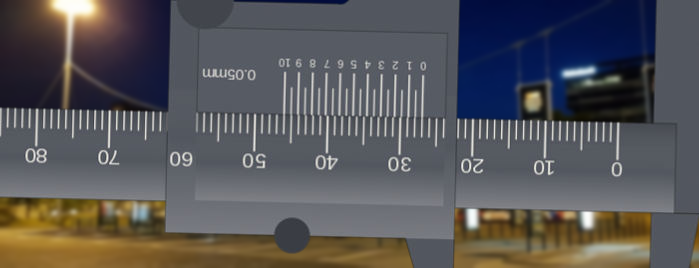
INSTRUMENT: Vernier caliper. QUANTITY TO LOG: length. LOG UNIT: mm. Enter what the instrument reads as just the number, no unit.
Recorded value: 27.0
